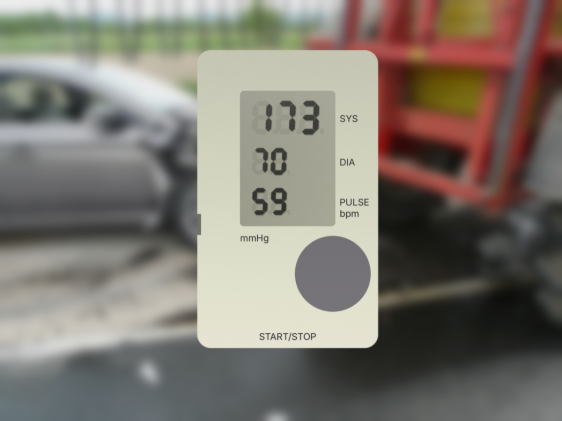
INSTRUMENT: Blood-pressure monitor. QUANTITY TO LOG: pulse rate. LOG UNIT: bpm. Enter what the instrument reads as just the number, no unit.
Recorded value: 59
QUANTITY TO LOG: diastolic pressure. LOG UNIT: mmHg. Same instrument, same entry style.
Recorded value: 70
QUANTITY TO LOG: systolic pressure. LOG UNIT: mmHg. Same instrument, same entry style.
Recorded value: 173
